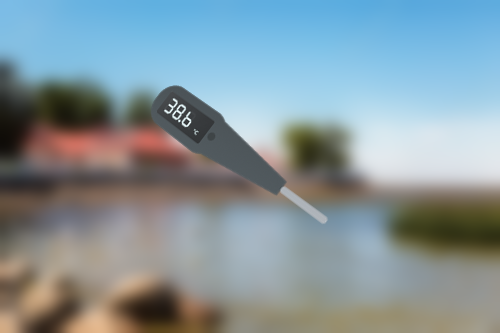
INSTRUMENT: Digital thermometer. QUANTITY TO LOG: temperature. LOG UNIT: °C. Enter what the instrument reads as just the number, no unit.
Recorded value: 38.6
